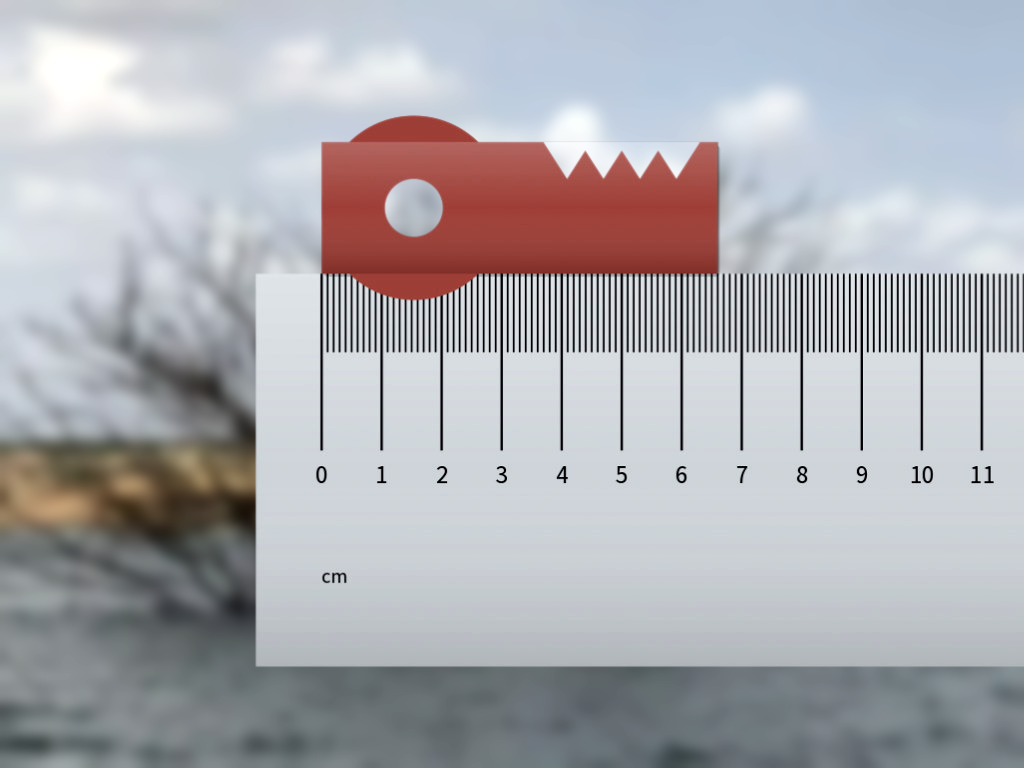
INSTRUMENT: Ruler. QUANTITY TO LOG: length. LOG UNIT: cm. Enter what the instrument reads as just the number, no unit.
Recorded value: 6.6
